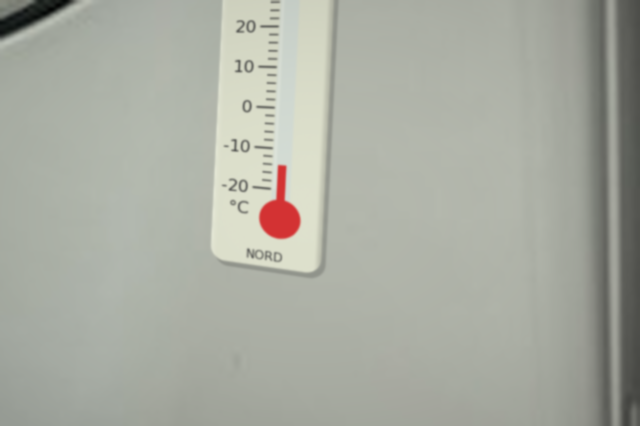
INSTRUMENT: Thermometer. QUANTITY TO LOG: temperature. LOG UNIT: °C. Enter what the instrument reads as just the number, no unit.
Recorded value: -14
